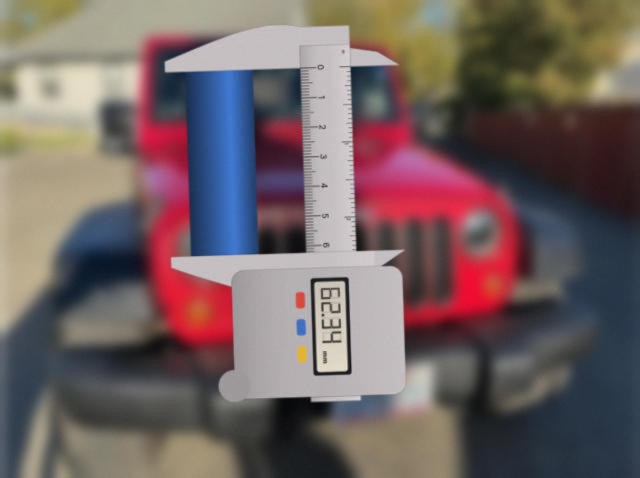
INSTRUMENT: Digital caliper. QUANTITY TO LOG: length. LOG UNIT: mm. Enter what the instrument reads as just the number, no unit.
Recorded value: 62.34
